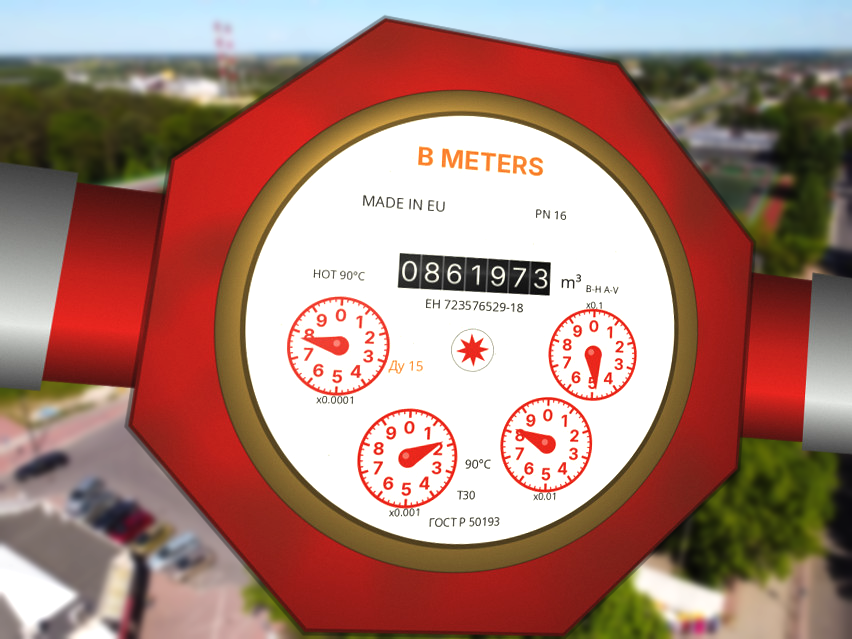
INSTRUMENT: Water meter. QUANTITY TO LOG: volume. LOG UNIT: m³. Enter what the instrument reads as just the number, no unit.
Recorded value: 861973.4817
